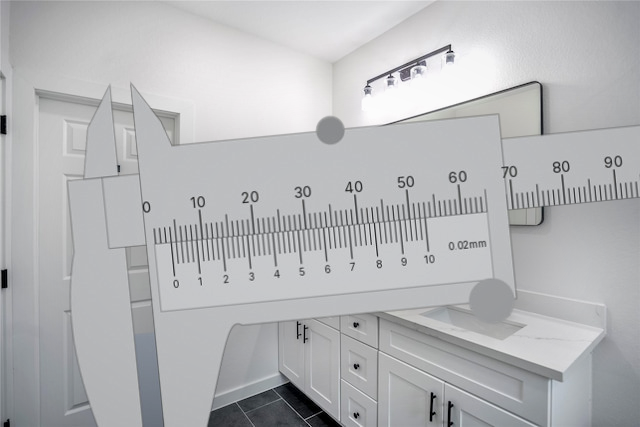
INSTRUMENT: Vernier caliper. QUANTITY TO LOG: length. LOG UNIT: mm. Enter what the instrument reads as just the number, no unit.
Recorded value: 4.0
